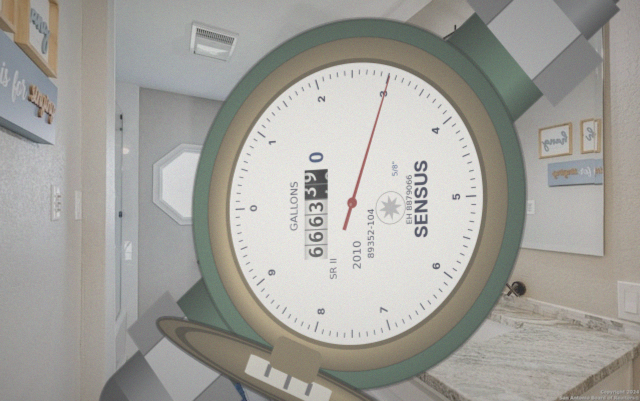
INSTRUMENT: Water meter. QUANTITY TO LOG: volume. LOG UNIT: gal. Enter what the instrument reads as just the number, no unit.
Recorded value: 6663393.0
